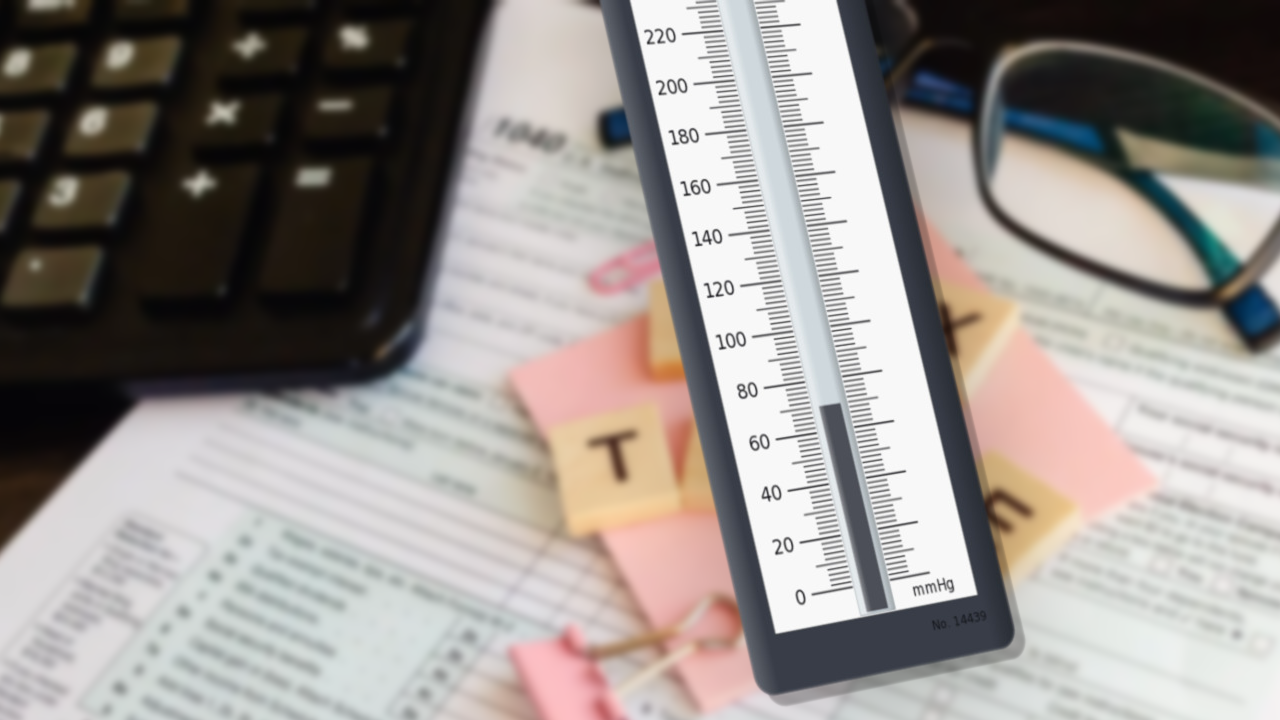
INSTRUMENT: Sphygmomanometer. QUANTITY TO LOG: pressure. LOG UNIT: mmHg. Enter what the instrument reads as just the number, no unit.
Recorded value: 70
